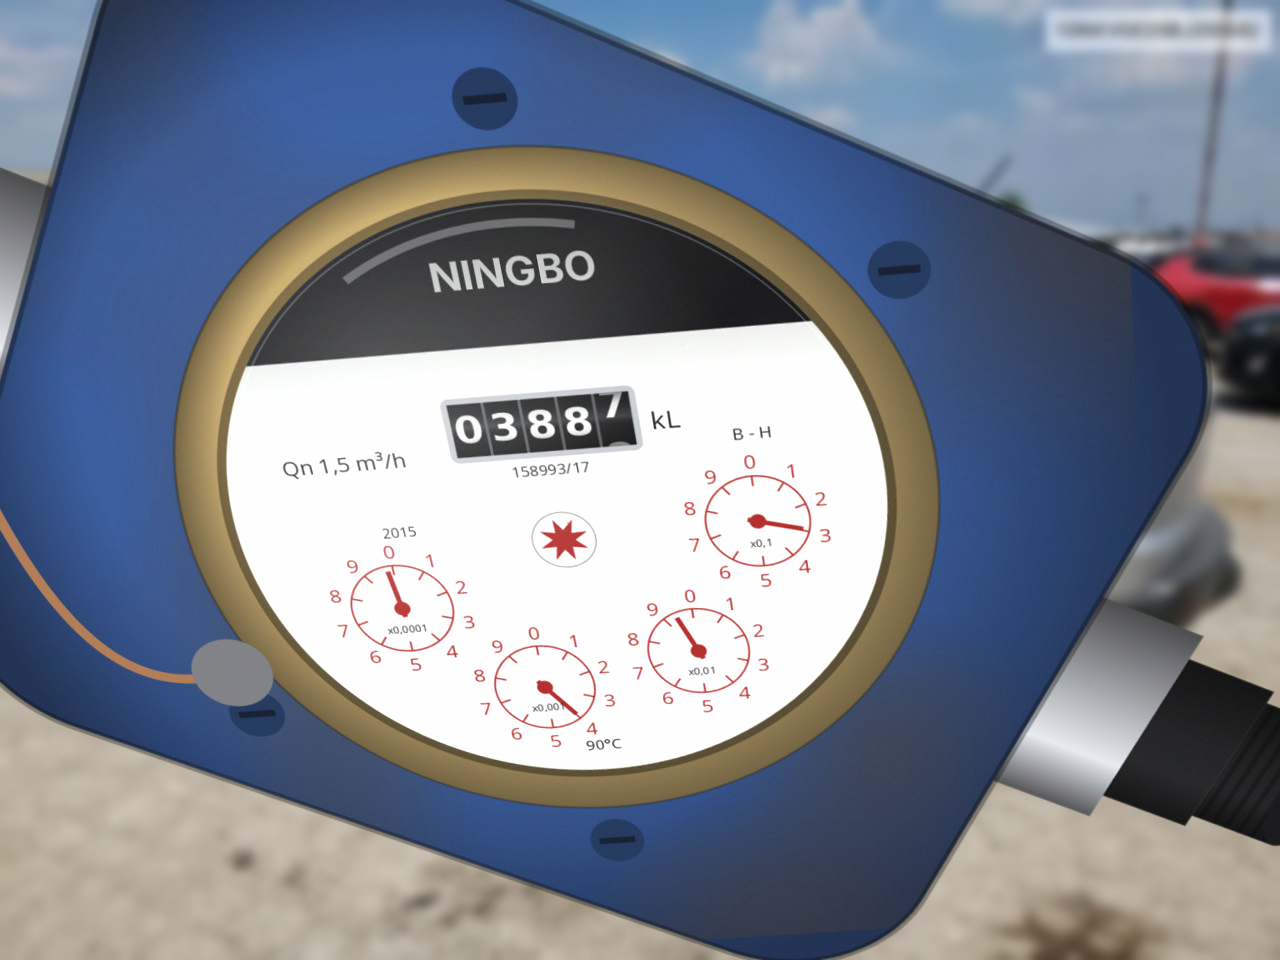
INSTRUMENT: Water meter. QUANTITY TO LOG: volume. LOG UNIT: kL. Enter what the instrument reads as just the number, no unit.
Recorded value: 3887.2939
